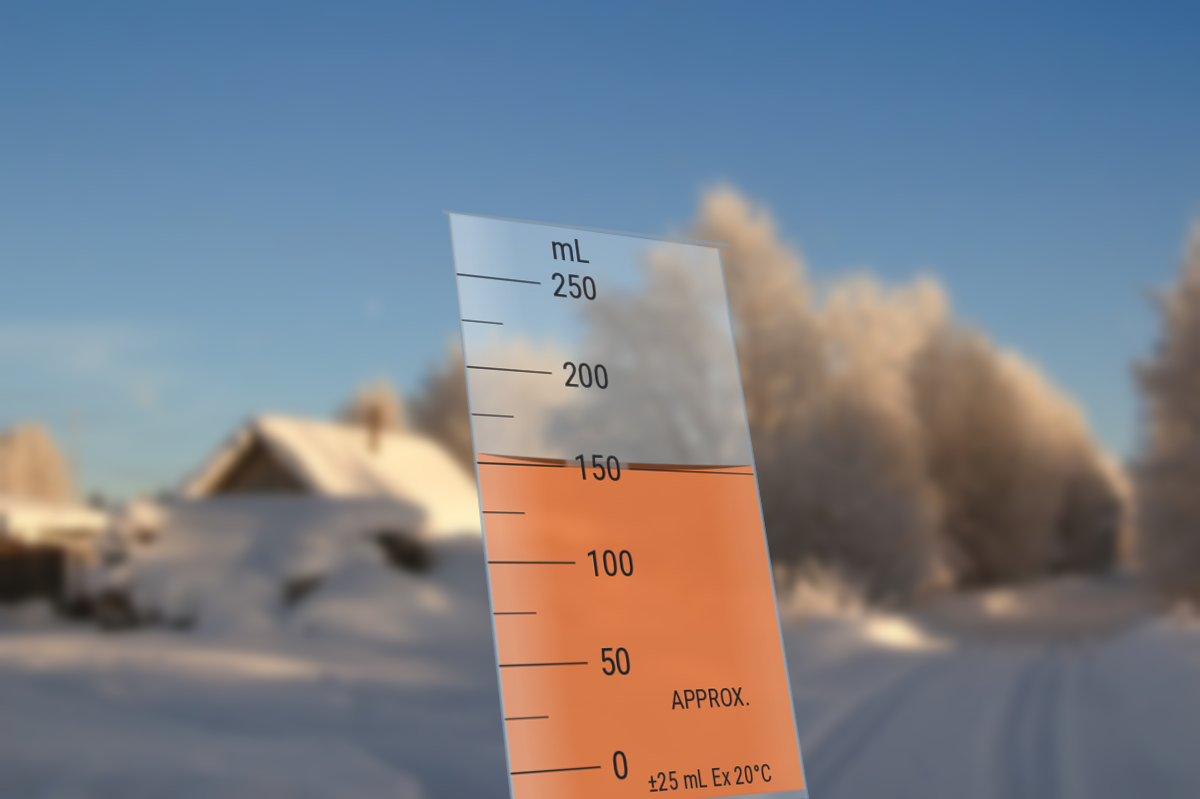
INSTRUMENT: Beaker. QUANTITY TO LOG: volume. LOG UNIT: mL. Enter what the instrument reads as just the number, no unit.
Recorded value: 150
